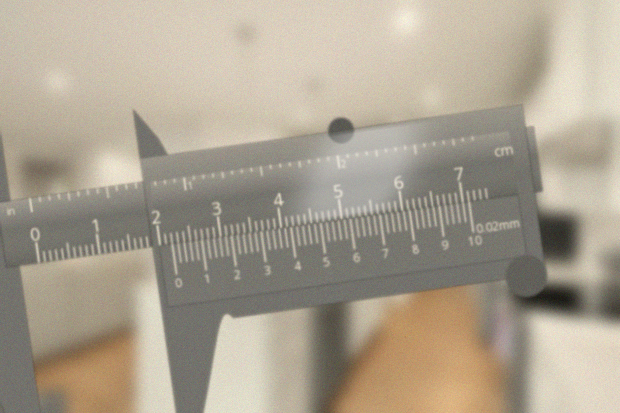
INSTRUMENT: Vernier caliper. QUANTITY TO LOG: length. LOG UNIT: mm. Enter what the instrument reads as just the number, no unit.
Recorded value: 22.0
